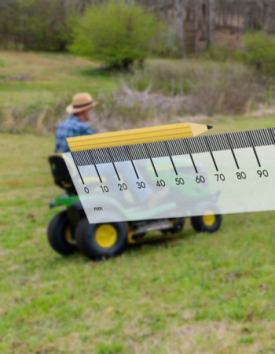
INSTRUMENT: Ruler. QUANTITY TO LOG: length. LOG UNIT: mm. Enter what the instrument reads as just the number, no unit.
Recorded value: 75
